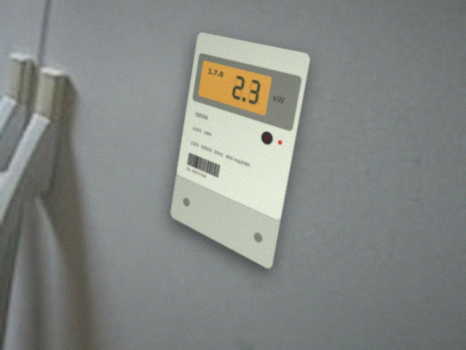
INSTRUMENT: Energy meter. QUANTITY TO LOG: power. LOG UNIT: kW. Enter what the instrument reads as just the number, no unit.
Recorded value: 2.3
